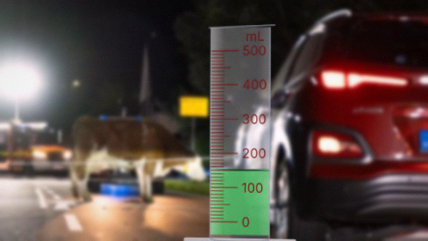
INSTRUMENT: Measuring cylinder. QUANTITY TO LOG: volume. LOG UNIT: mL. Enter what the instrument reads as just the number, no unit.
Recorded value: 150
